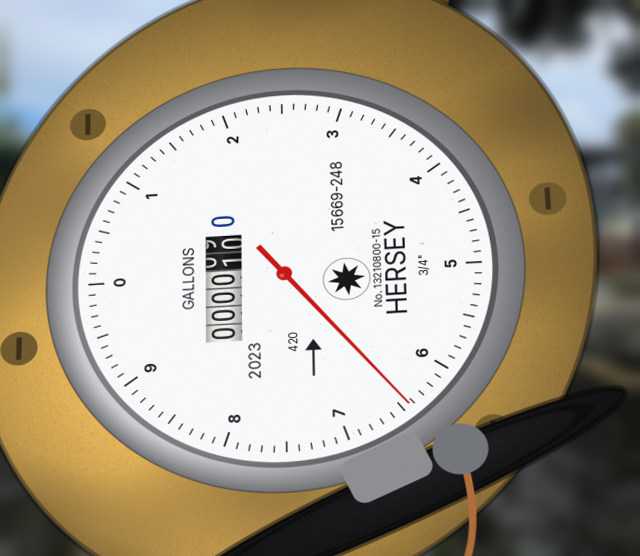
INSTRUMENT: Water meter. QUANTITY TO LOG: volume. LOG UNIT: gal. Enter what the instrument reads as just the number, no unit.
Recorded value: 96.4
